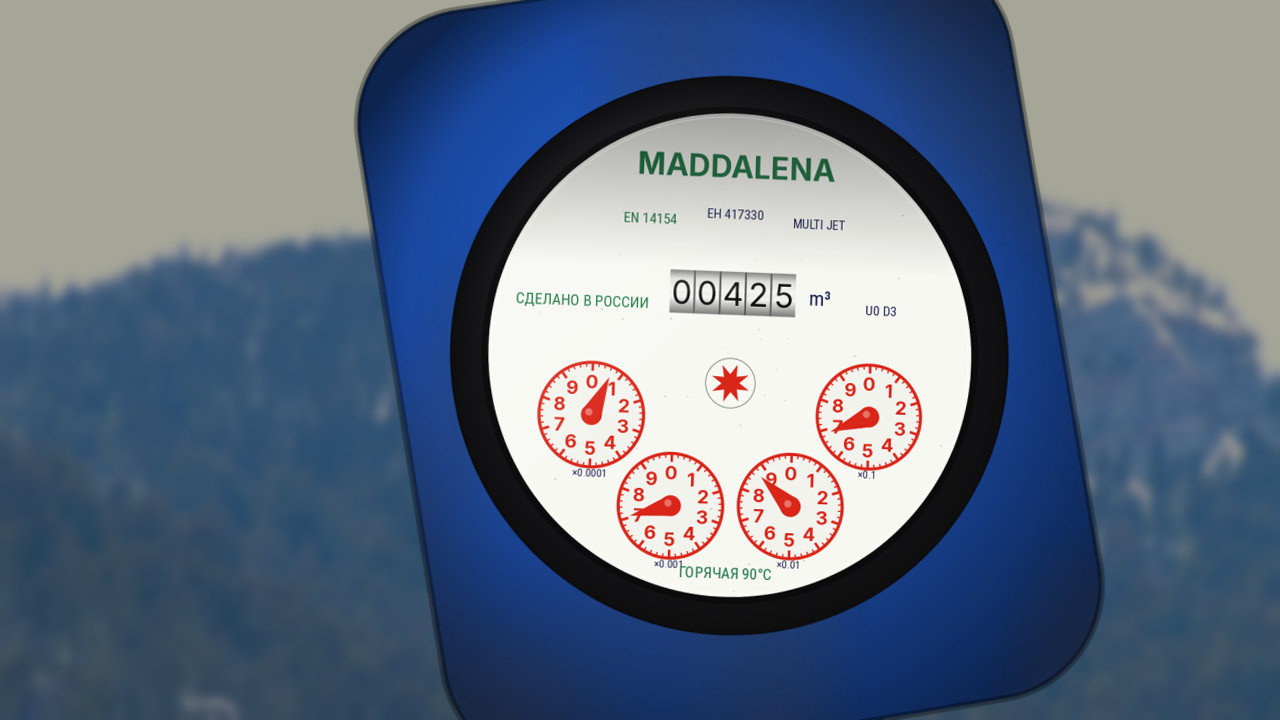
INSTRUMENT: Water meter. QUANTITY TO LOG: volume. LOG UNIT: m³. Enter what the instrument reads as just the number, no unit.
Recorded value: 425.6870
